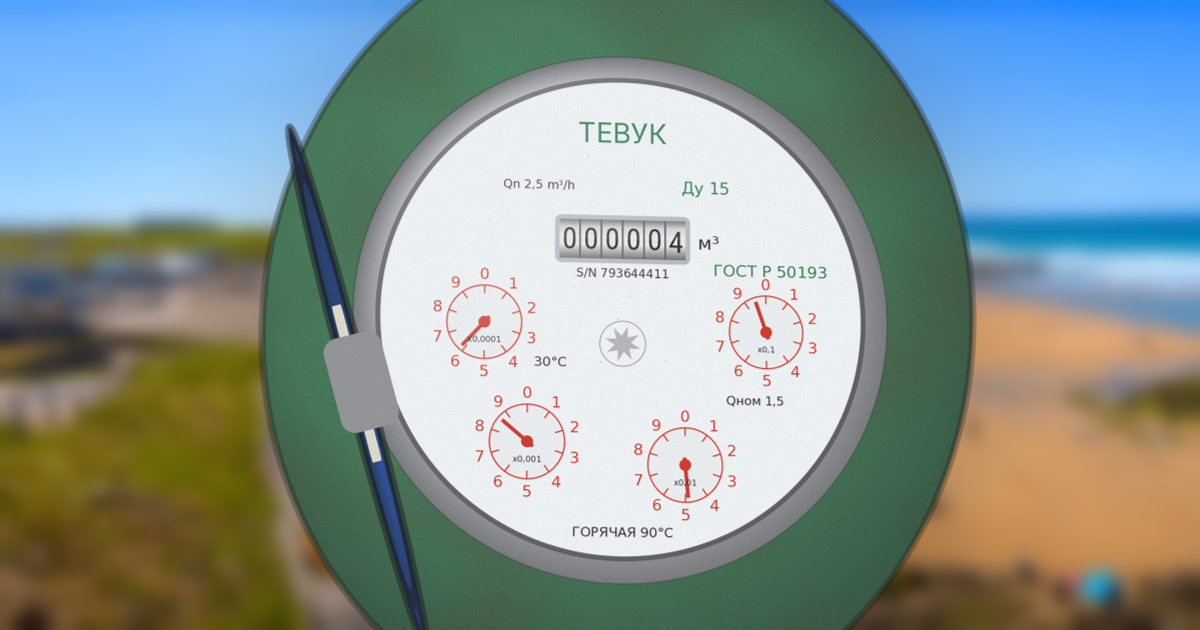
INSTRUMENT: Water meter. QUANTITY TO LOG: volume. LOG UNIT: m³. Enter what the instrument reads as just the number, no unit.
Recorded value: 3.9486
